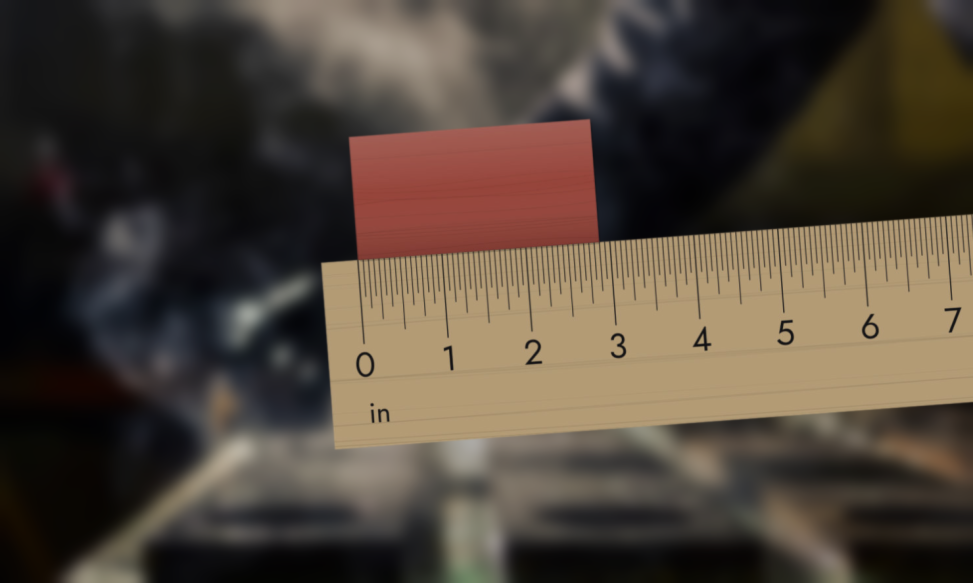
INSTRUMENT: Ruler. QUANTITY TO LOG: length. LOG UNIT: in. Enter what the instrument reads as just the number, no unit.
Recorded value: 2.875
